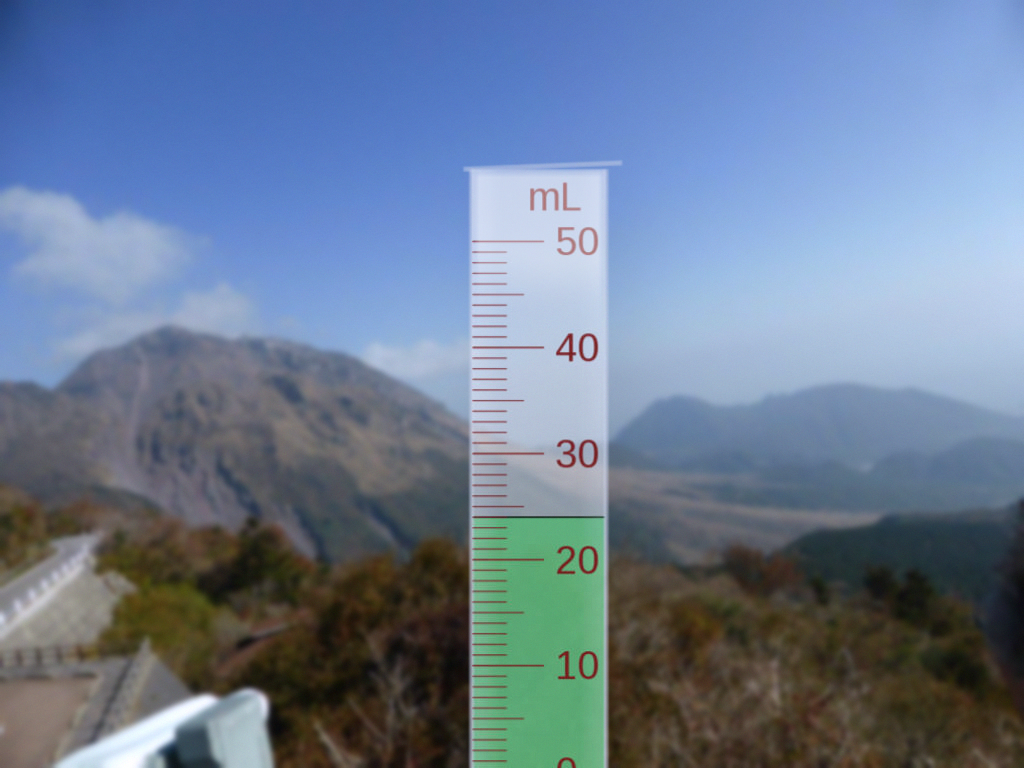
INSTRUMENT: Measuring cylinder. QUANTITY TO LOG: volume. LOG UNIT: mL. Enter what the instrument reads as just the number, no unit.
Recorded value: 24
